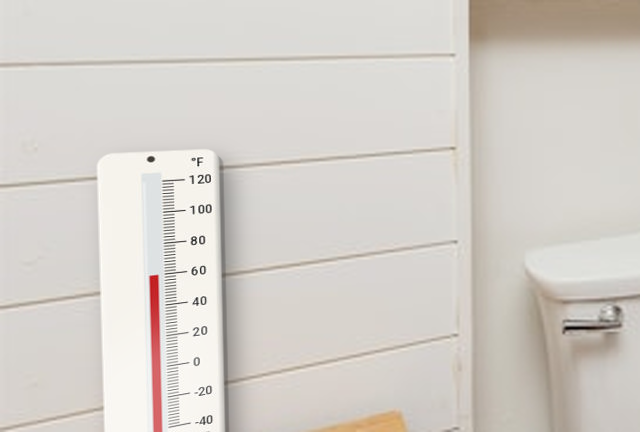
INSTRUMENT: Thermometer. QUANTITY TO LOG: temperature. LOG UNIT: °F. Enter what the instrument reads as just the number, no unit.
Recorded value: 60
